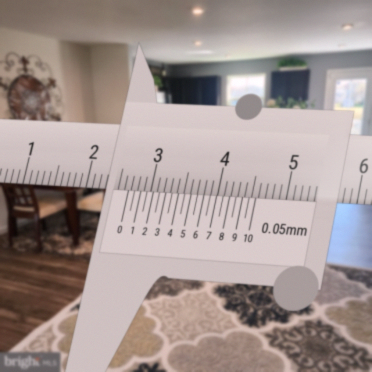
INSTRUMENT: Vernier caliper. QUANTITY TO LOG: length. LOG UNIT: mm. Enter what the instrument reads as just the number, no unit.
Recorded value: 26.6
